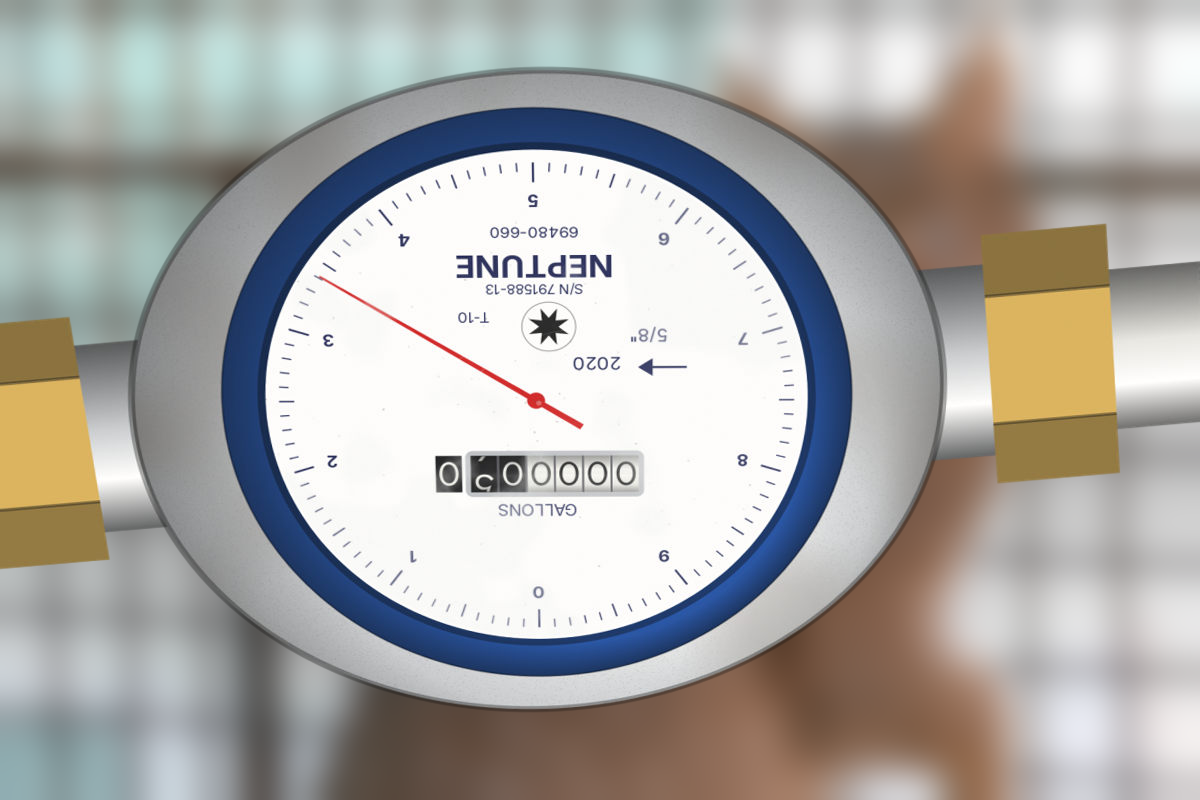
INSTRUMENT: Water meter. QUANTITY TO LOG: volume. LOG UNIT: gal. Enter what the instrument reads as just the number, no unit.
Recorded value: 53.4
